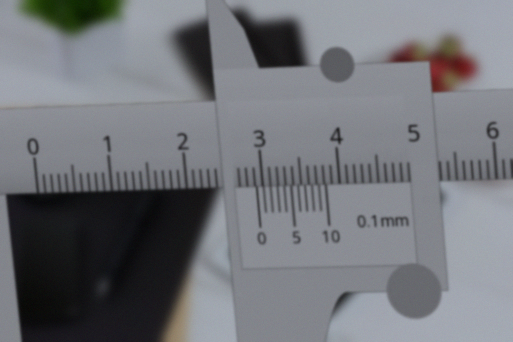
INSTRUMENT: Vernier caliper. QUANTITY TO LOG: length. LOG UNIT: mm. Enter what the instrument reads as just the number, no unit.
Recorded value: 29.2
